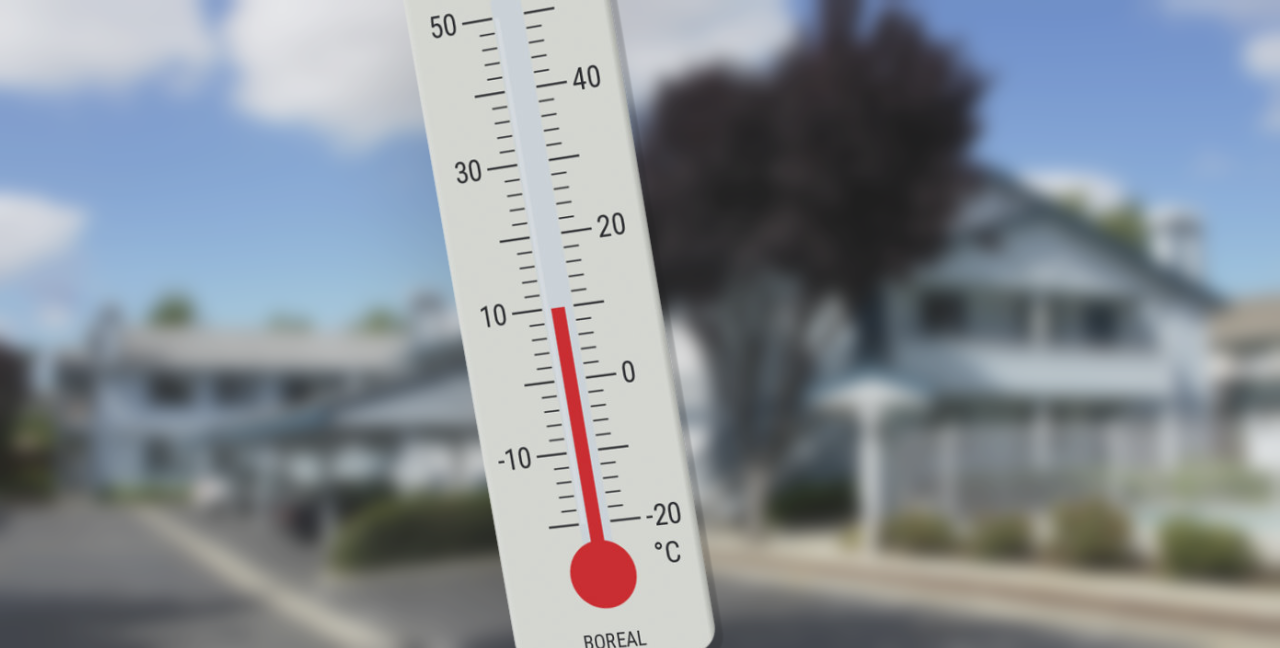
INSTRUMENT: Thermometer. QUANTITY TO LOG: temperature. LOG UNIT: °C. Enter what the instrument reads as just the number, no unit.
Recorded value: 10
